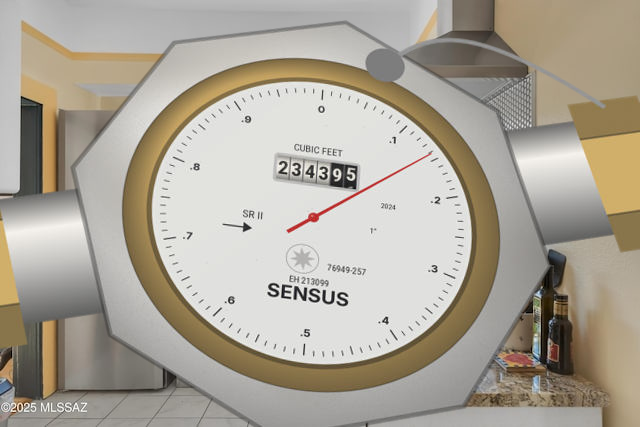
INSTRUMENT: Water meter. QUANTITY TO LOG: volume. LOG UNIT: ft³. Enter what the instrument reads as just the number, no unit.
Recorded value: 234395.14
